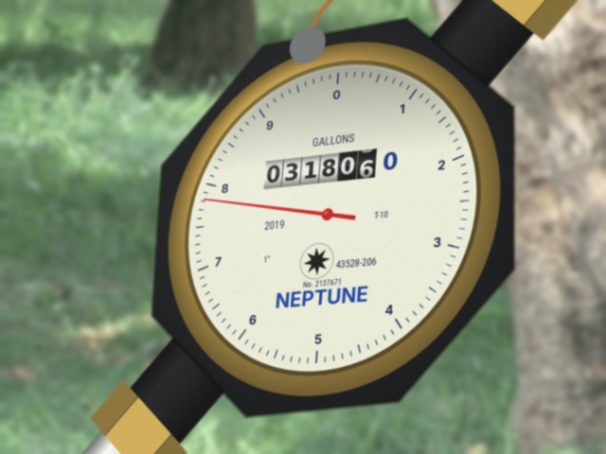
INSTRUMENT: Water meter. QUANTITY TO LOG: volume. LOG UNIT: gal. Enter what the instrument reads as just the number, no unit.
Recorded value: 318057.8
